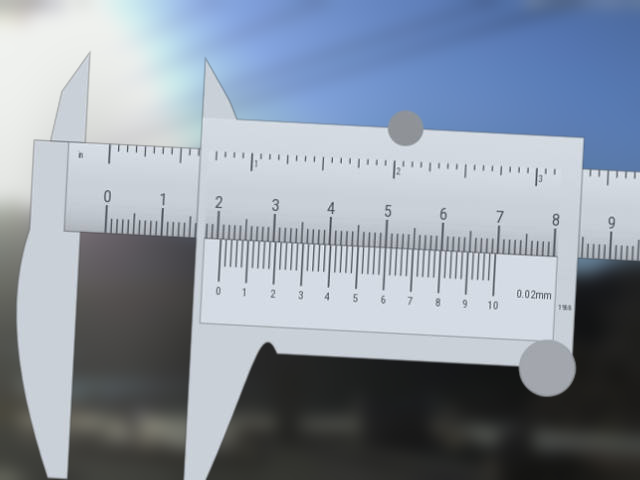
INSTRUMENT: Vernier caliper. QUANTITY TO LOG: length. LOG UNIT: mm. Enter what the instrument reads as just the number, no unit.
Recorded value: 20.6
